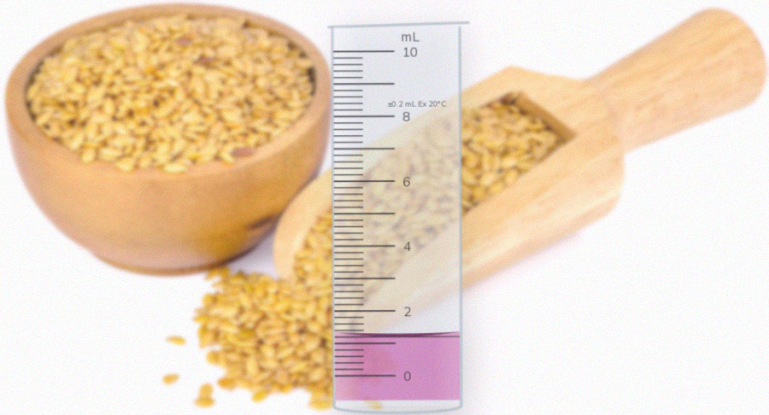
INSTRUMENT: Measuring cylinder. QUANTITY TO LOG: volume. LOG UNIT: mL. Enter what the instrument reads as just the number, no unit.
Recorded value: 1.2
